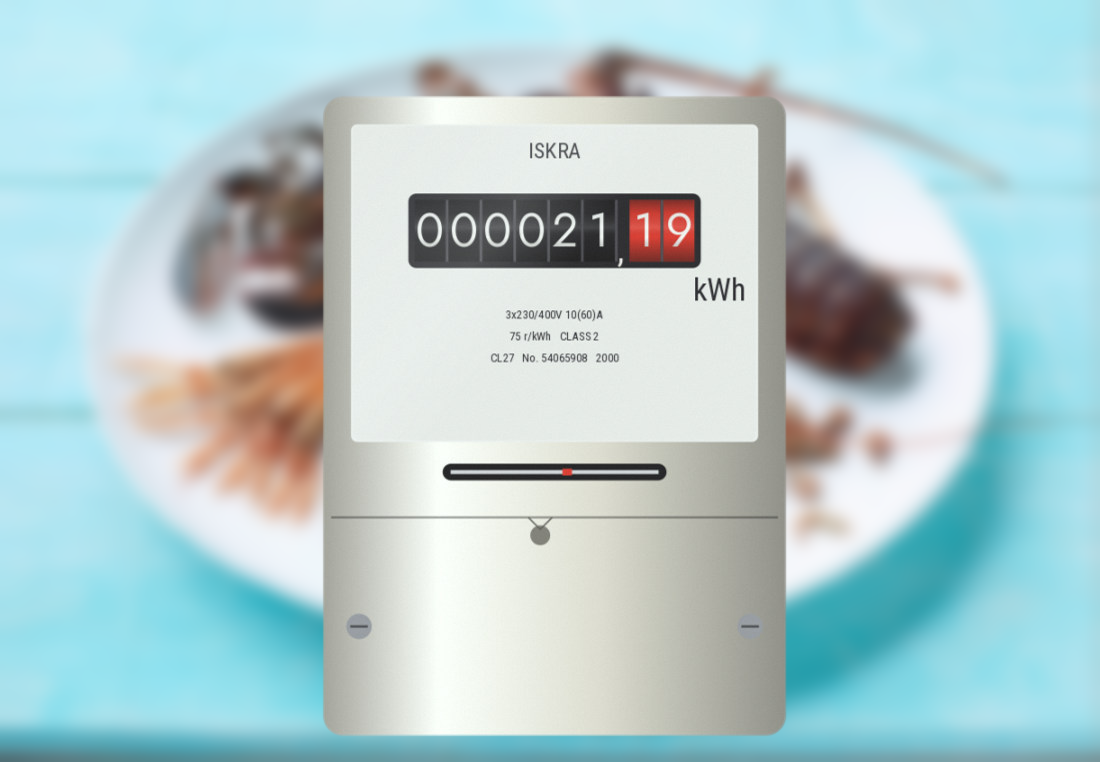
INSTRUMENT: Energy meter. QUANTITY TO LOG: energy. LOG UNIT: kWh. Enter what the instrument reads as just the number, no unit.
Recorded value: 21.19
